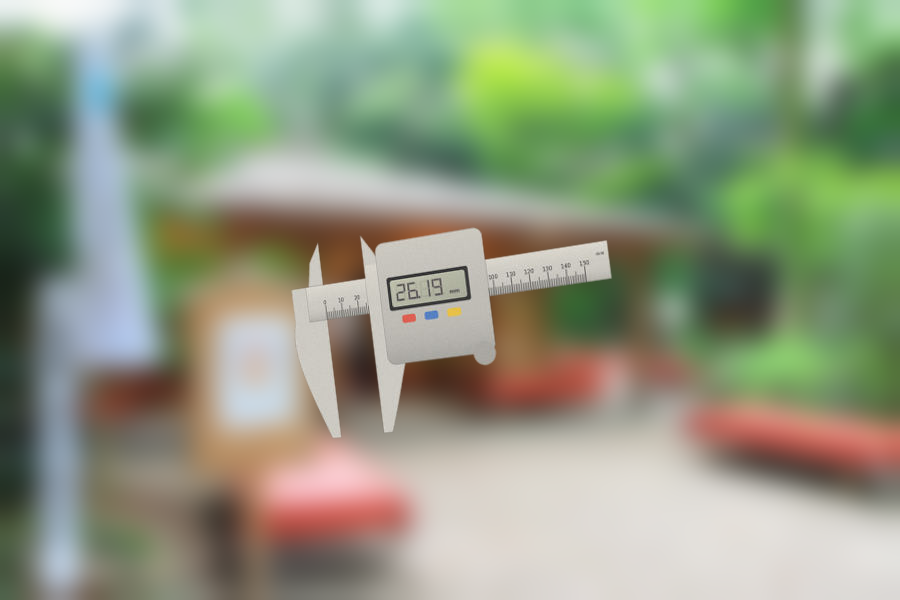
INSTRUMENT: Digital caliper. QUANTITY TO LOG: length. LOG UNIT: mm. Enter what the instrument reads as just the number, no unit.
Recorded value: 26.19
